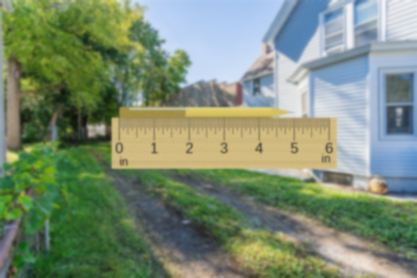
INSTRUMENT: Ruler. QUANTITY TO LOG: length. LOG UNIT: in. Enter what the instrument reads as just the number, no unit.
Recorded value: 5
